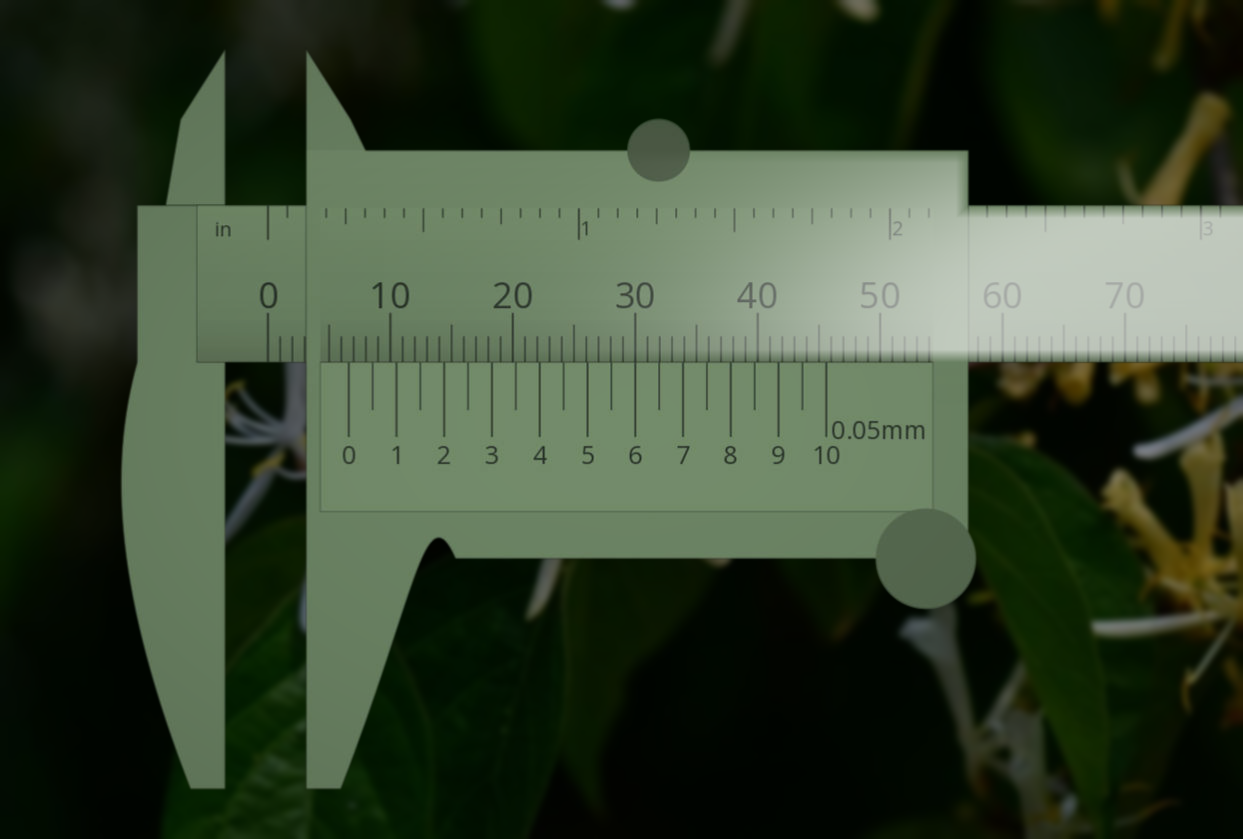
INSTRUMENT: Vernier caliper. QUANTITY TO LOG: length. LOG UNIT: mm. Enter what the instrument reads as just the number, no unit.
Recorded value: 6.6
